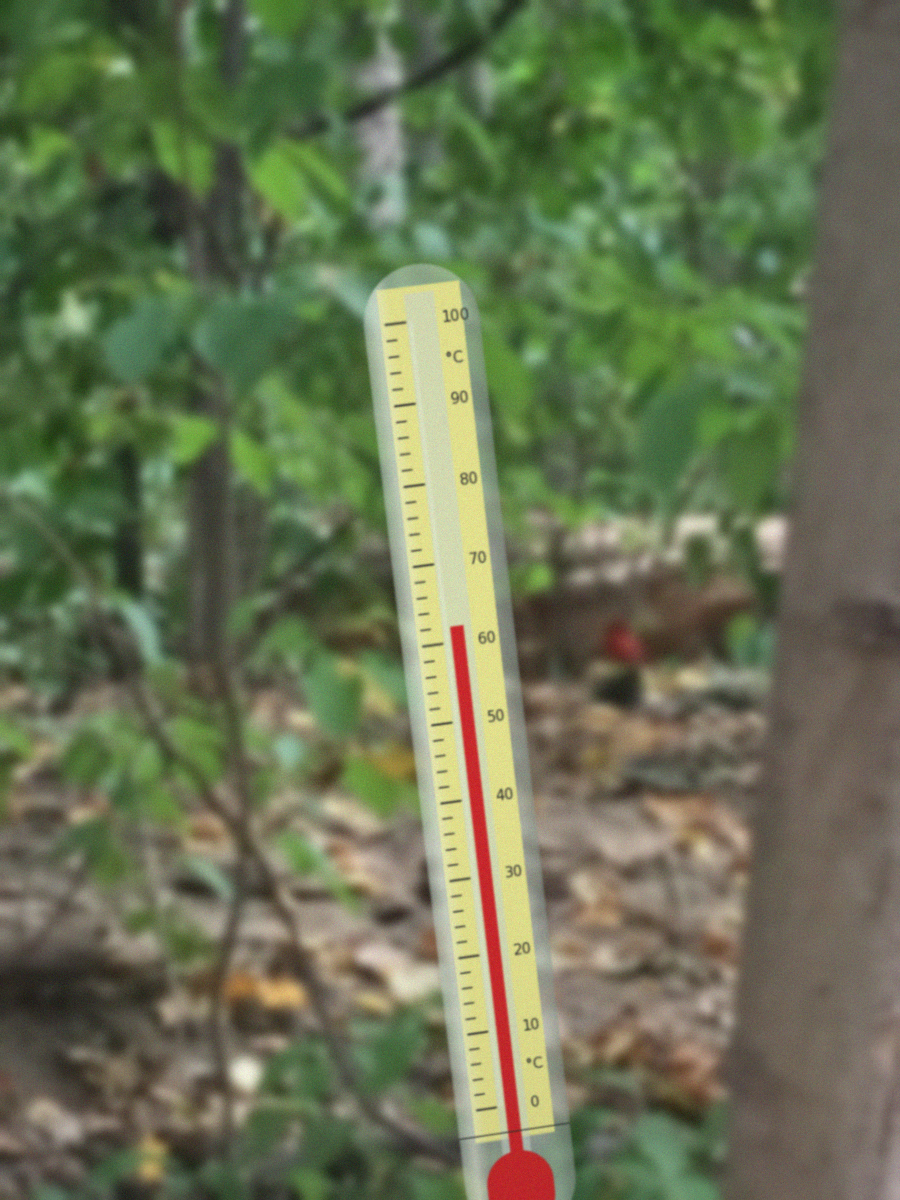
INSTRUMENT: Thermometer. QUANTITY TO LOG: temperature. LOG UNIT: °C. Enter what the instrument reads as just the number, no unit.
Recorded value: 62
